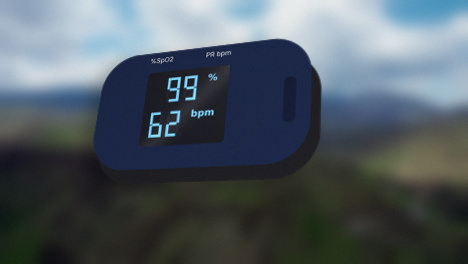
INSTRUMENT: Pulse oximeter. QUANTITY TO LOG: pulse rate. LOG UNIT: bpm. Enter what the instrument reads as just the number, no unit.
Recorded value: 62
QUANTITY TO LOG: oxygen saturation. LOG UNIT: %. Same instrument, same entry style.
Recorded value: 99
